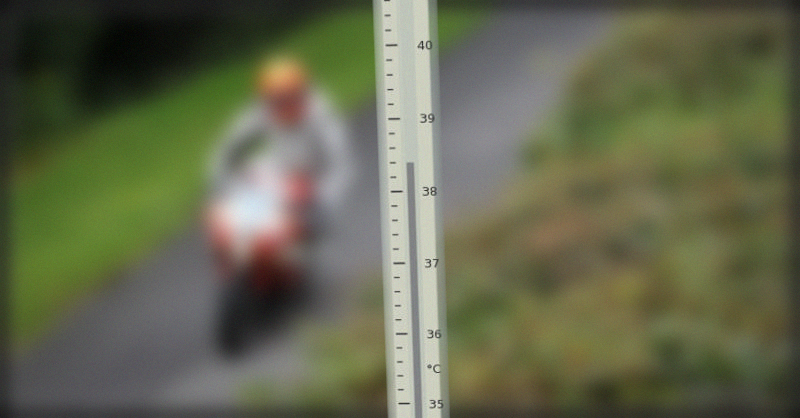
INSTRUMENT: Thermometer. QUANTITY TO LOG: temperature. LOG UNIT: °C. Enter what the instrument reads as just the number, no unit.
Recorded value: 38.4
